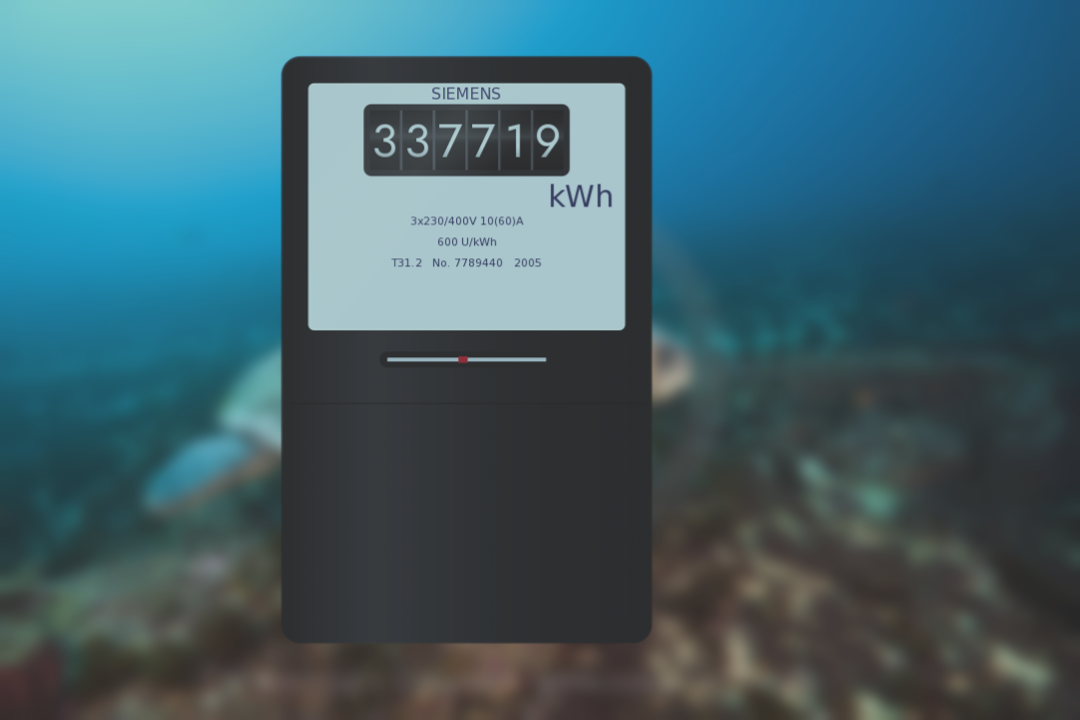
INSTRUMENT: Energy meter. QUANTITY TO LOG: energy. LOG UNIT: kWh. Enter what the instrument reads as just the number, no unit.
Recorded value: 337719
